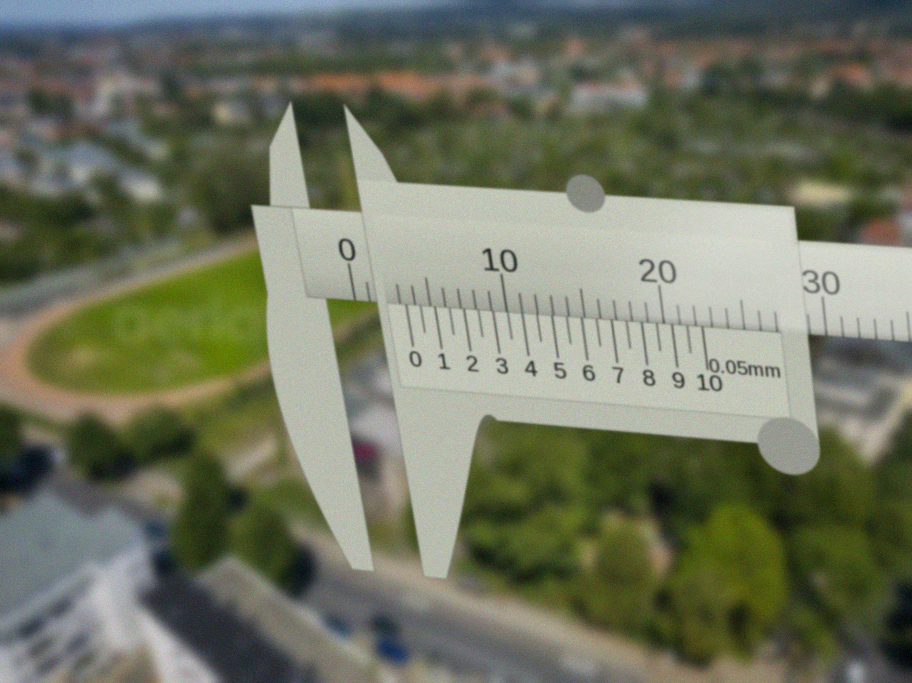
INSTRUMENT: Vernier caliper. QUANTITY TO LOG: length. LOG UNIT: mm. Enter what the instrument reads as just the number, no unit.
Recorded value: 3.4
